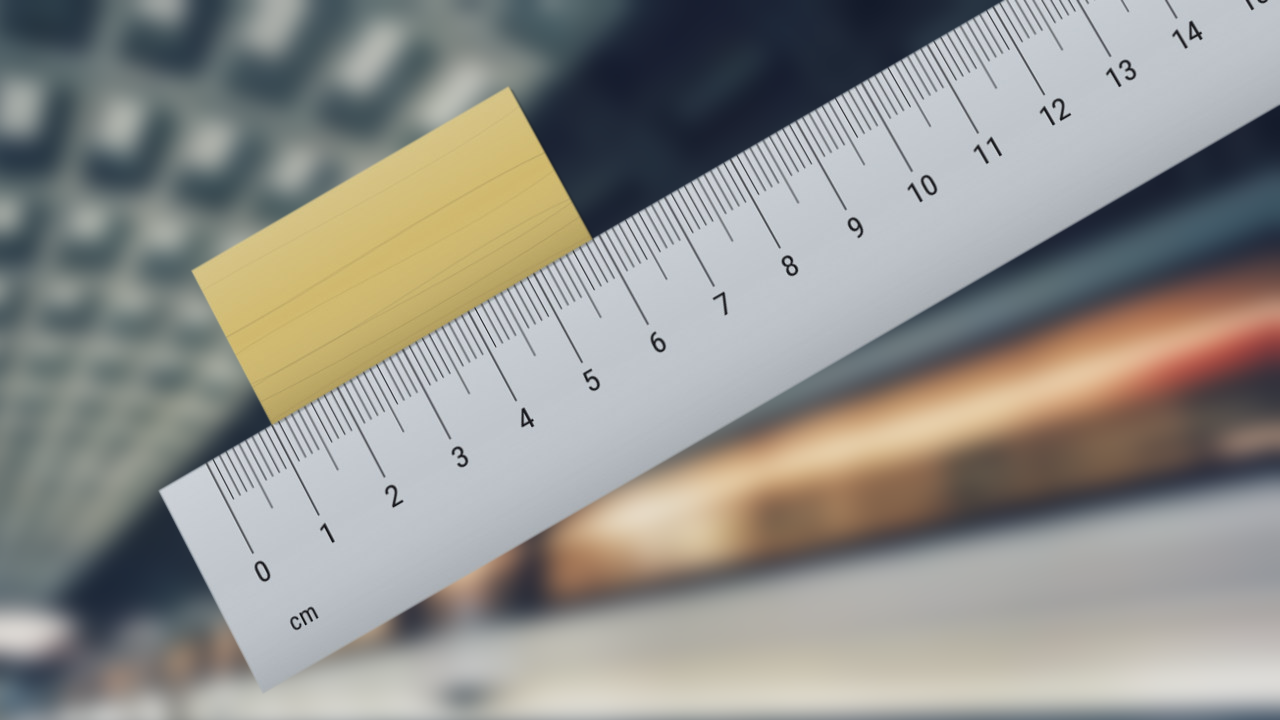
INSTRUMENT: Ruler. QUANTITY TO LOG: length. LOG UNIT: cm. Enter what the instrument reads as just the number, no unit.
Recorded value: 4.9
